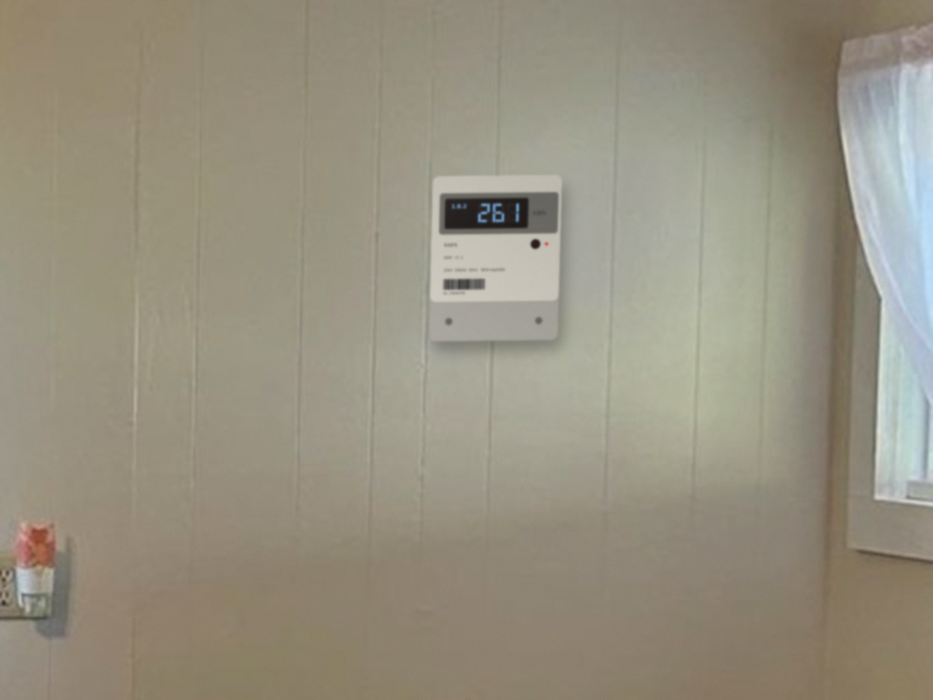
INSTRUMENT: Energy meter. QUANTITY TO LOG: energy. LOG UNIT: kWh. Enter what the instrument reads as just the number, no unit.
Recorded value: 261
